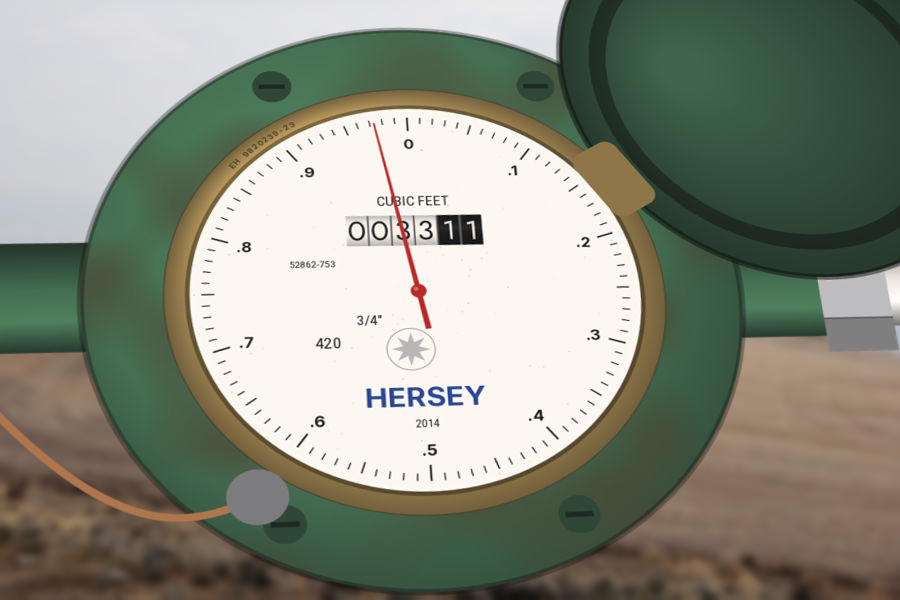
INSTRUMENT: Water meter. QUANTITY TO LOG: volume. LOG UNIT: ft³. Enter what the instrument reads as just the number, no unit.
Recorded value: 3310.97
